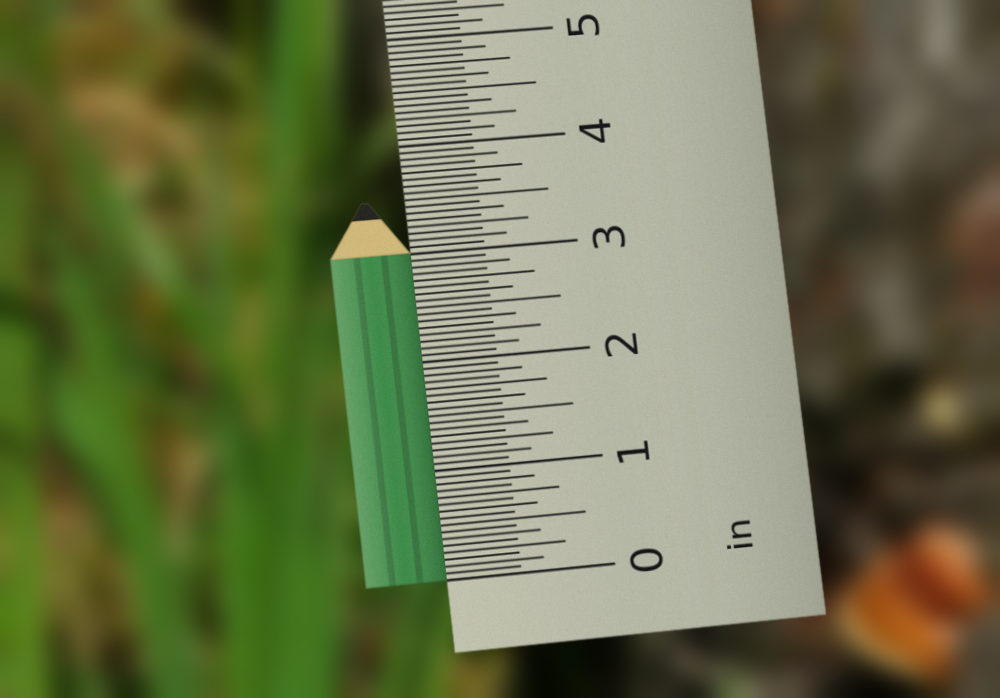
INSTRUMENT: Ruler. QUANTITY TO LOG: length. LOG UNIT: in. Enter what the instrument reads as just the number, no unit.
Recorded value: 3.5
